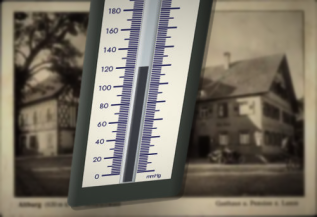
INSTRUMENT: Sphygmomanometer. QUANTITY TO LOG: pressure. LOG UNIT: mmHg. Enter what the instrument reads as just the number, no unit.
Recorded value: 120
